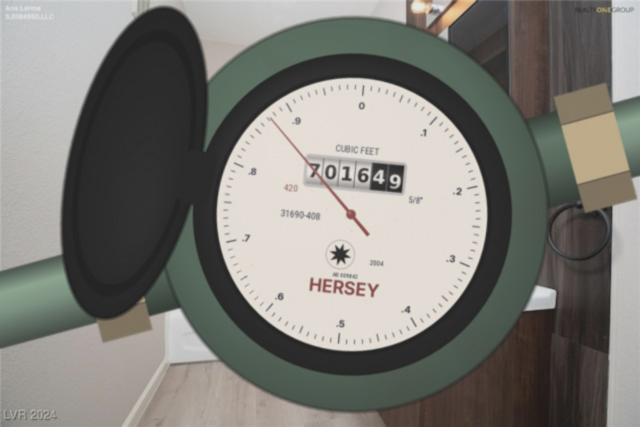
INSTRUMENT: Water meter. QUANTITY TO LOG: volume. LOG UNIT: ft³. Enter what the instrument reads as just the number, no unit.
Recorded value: 701648.87
